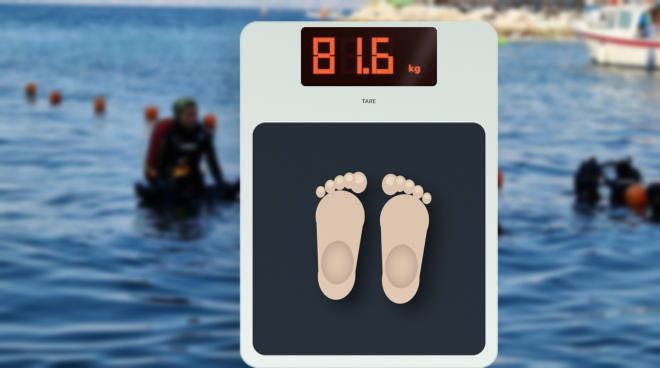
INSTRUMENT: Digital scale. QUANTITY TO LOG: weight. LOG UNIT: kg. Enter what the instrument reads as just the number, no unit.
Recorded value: 81.6
